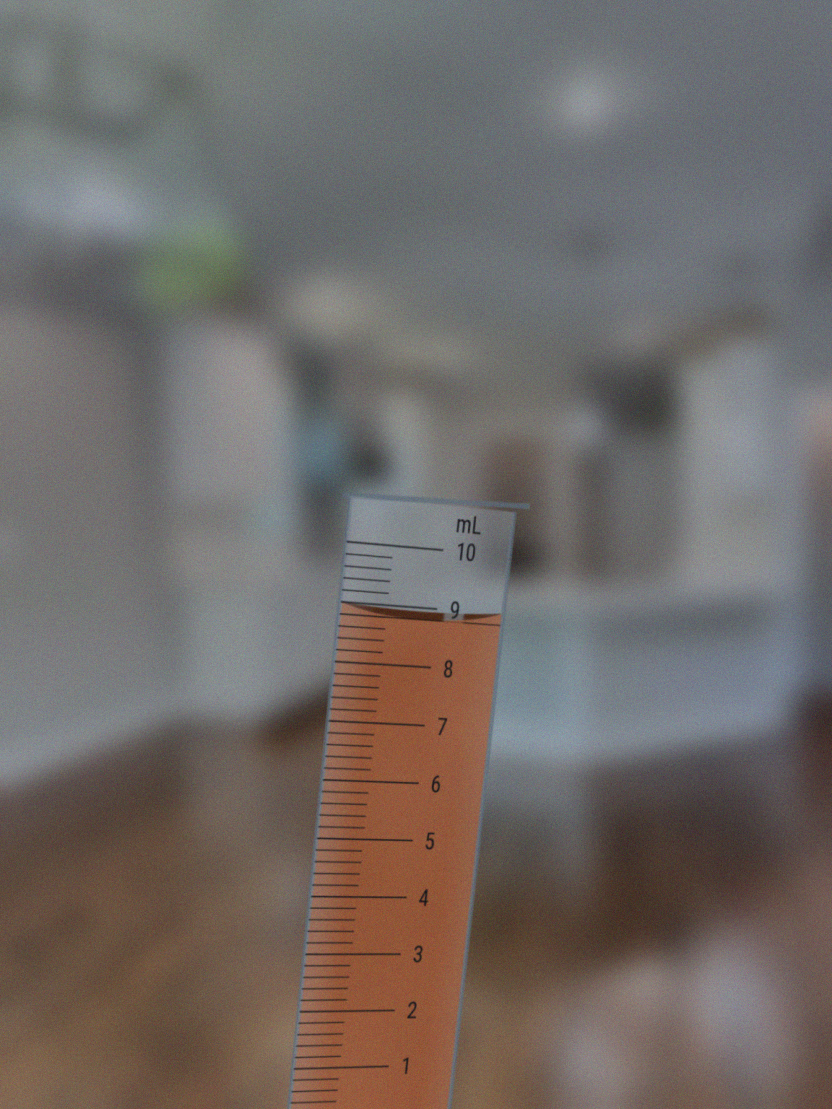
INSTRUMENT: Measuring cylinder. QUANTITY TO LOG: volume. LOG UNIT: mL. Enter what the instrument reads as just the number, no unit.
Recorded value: 8.8
